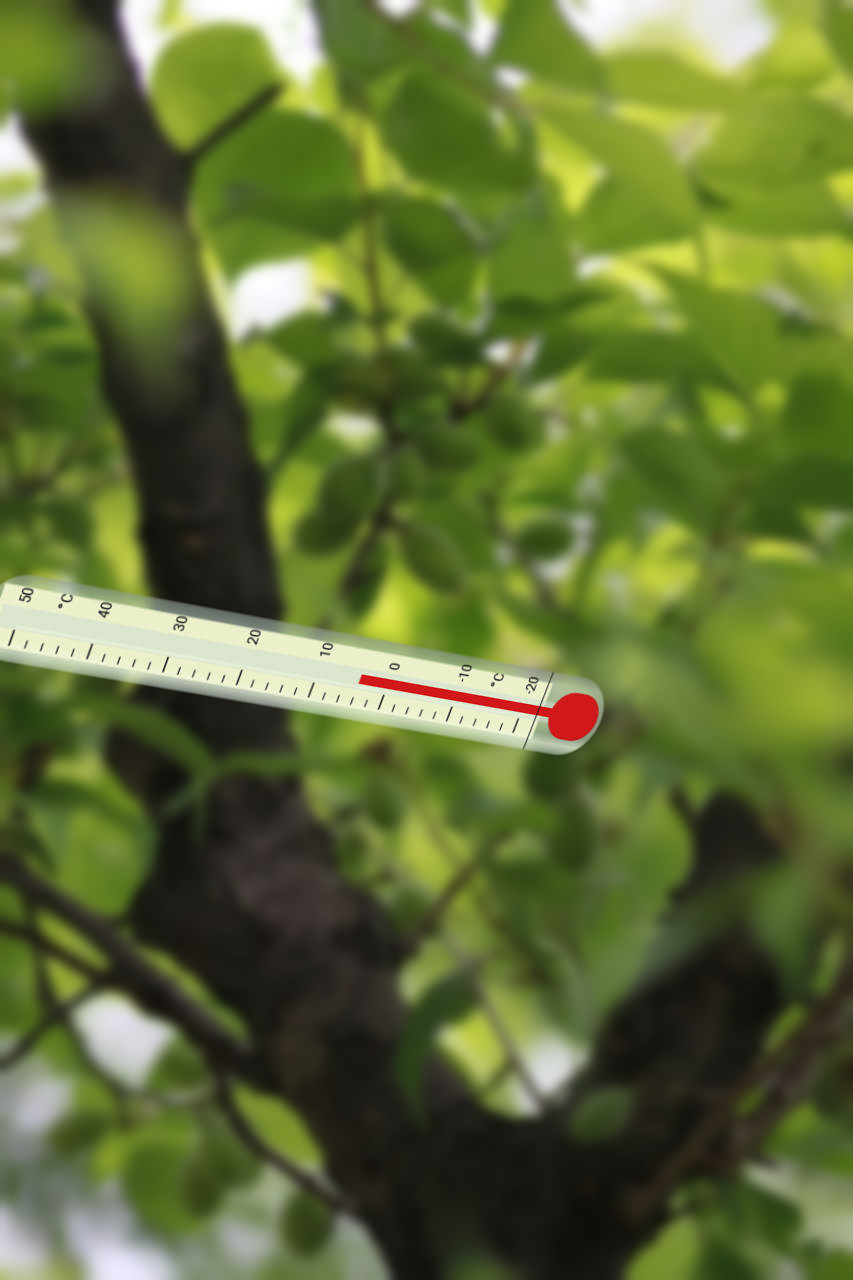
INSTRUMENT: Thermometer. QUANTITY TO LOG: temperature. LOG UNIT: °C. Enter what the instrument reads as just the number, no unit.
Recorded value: 4
